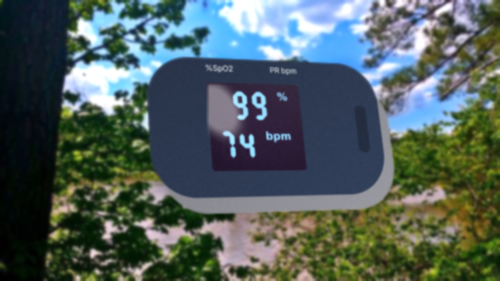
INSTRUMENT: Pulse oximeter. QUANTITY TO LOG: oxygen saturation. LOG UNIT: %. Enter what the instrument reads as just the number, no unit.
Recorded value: 99
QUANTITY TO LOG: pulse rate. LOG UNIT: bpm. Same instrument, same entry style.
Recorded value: 74
